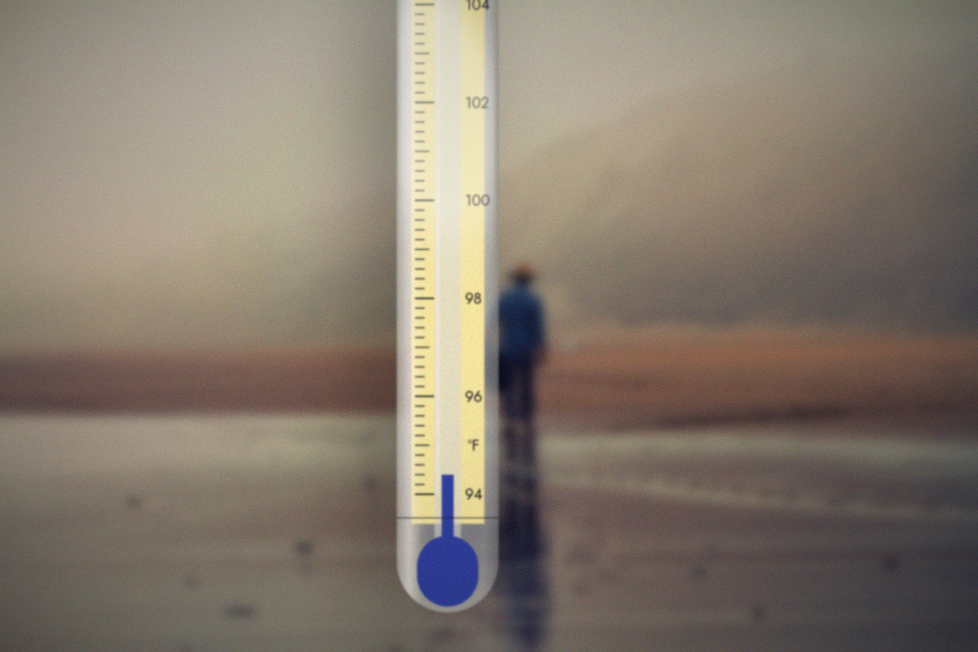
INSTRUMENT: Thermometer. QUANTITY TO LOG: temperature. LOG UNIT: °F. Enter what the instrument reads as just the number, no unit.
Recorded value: 94.4
